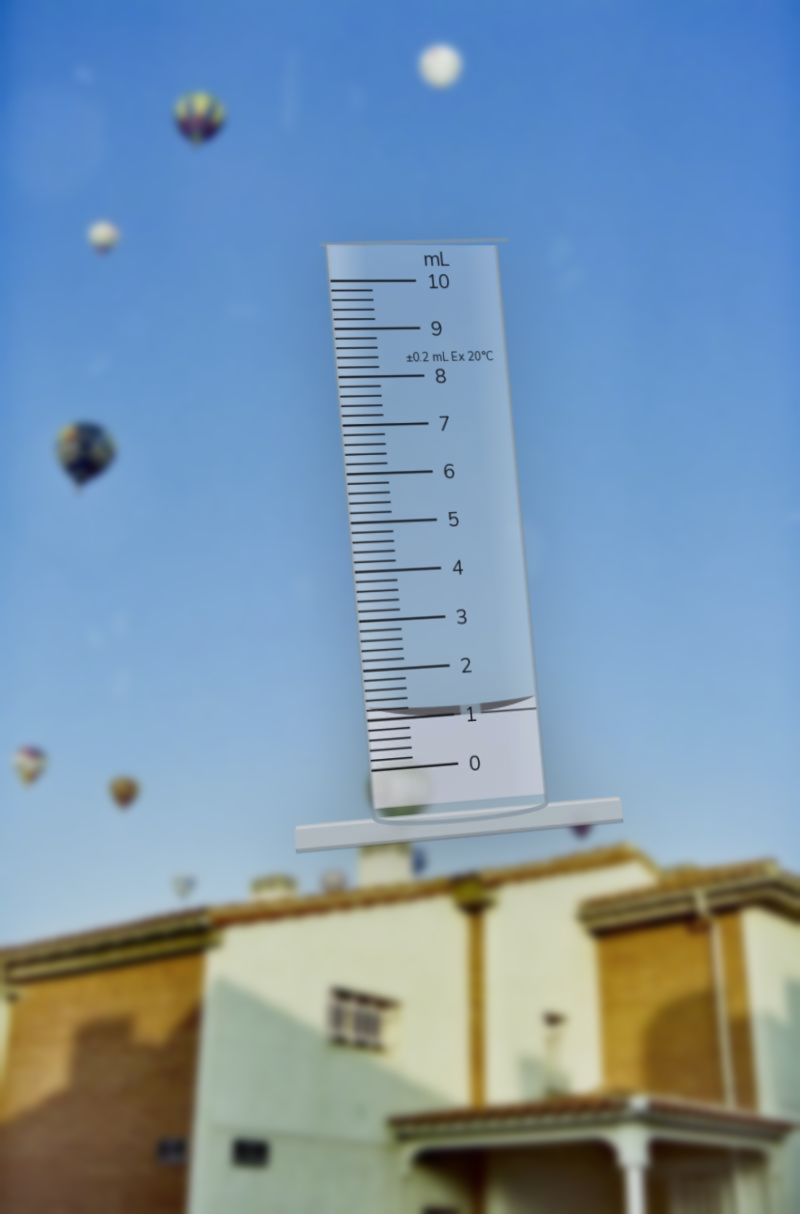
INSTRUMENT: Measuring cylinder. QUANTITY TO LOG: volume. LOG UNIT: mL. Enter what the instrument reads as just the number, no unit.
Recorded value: 1
